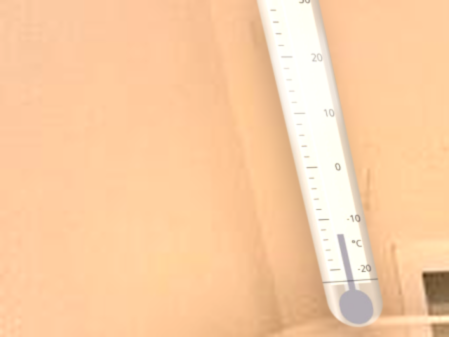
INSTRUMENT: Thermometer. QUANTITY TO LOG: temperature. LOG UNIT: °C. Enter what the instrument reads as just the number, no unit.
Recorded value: -13
